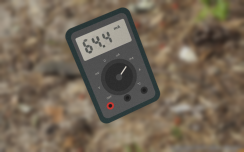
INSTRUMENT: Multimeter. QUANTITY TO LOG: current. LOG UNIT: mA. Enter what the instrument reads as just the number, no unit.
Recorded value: 64.4
